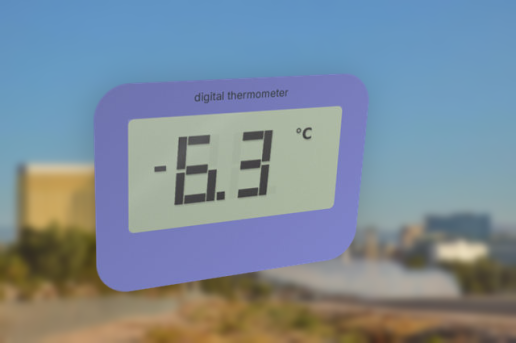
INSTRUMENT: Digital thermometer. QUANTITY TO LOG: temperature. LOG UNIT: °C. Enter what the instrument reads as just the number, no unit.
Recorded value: -6.3
